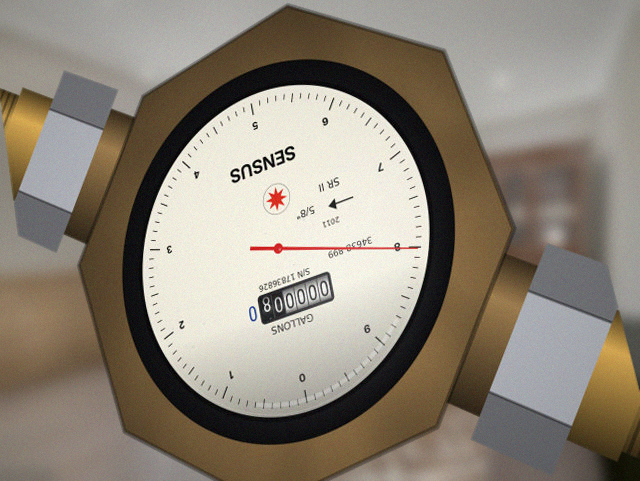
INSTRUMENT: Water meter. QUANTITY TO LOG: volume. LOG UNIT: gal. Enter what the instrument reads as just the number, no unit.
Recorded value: 78.0
